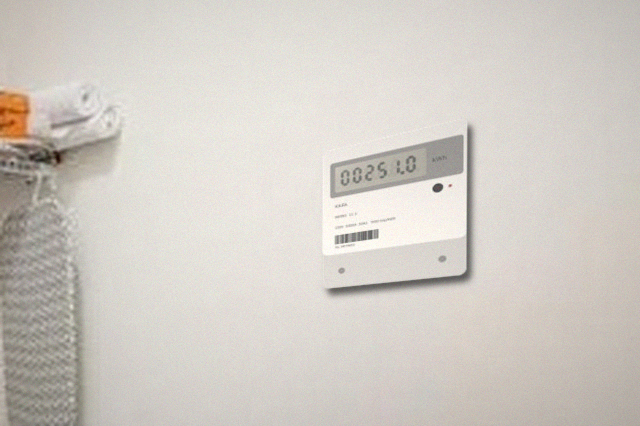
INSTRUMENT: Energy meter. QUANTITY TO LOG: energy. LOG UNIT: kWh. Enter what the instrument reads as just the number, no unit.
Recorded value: 251.0
